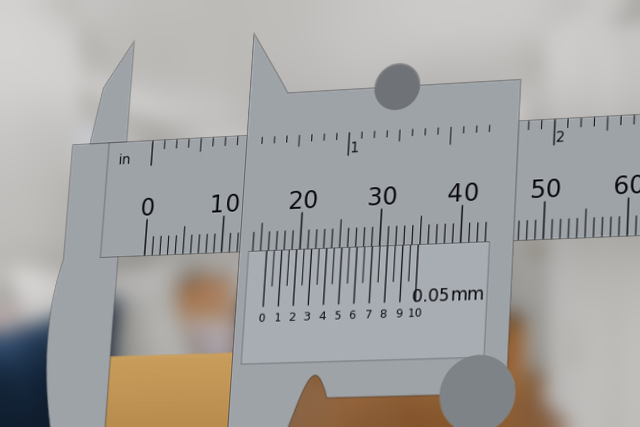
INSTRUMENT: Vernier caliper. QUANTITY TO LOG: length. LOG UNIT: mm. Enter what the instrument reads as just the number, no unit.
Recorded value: 15.8
